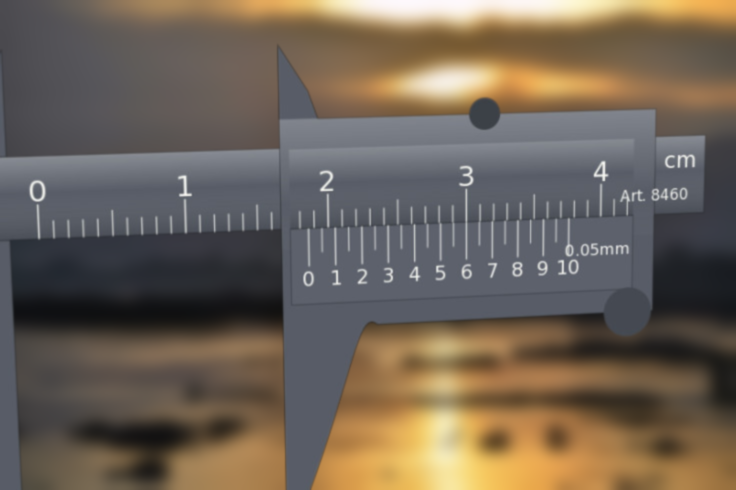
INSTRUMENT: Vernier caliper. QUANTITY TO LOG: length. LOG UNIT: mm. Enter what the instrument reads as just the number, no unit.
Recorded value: 18.6
